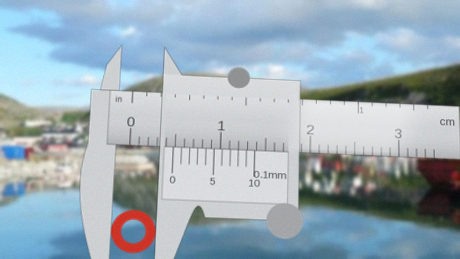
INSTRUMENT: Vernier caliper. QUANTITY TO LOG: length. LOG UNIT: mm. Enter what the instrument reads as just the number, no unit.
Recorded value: 4.8
